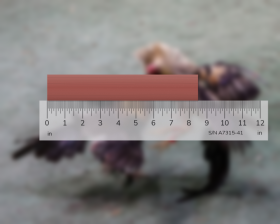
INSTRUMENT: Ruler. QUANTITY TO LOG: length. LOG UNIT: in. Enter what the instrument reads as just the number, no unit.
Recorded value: 8.5
